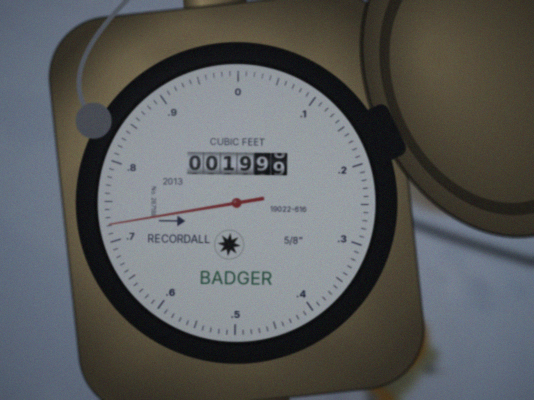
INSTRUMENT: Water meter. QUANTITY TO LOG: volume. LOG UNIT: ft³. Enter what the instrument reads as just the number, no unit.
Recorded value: 1998.72
